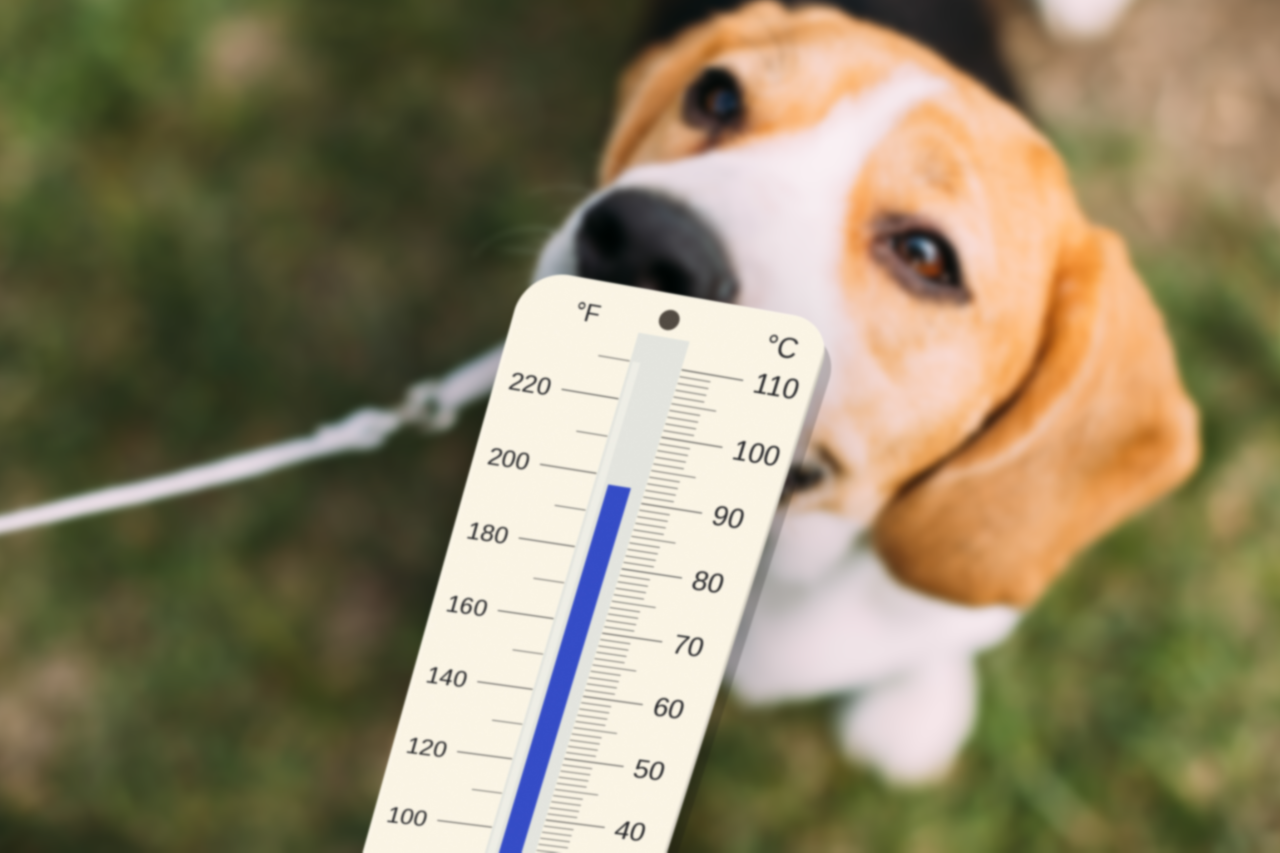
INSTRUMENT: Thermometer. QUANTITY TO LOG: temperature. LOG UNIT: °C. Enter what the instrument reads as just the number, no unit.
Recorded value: 92
